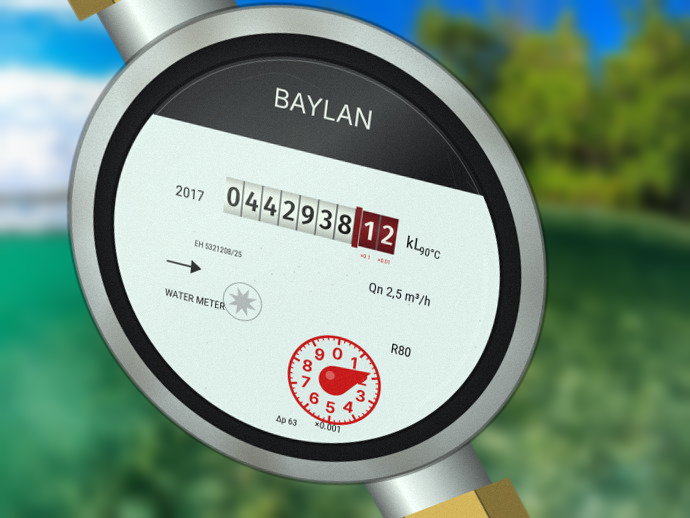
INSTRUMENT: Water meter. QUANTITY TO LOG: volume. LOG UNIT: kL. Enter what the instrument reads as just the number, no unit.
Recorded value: 442938.121
